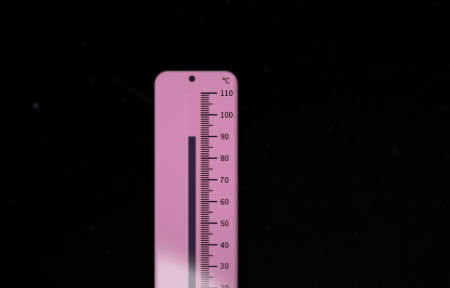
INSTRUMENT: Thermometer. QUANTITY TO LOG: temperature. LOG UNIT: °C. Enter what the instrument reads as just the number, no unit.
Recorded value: 90
